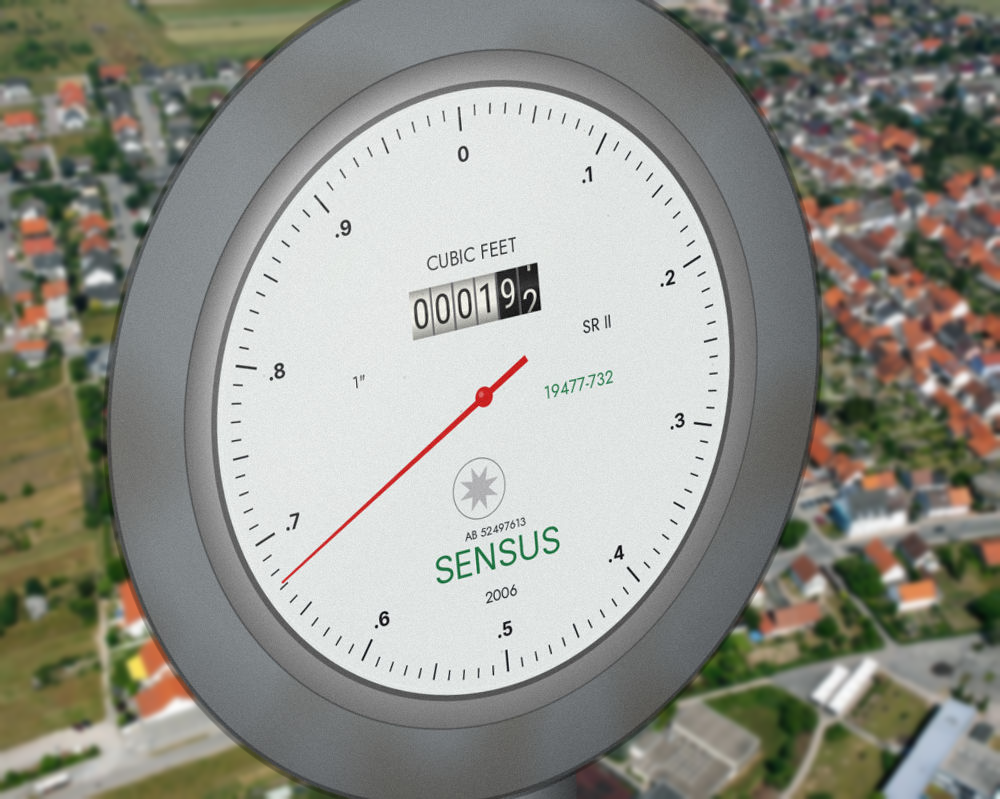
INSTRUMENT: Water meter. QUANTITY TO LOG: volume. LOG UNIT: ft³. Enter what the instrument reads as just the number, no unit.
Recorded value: 191.67
